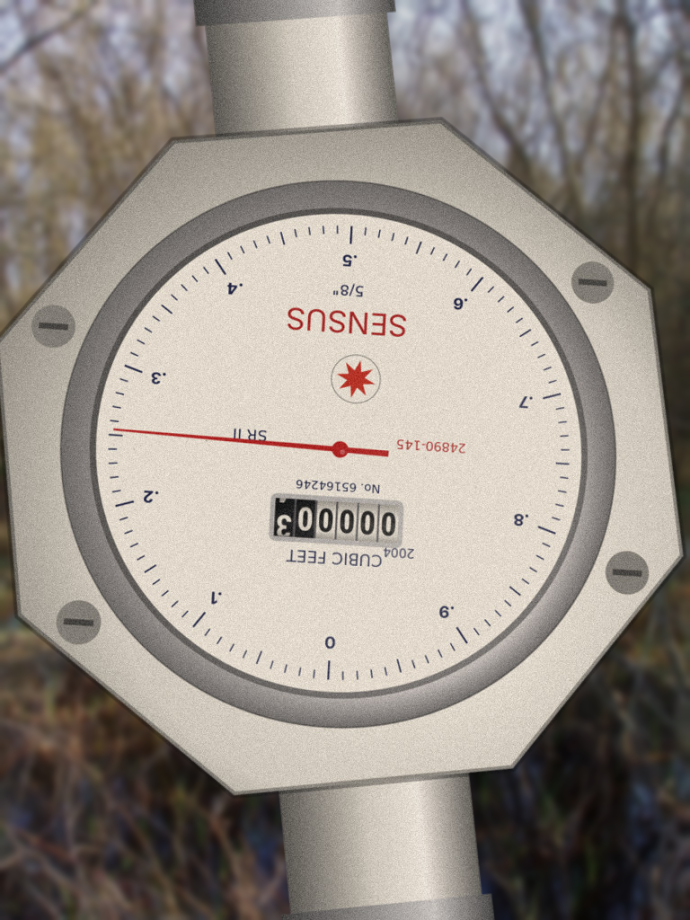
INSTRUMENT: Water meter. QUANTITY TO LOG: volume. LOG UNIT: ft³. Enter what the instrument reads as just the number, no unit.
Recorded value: 3.25
